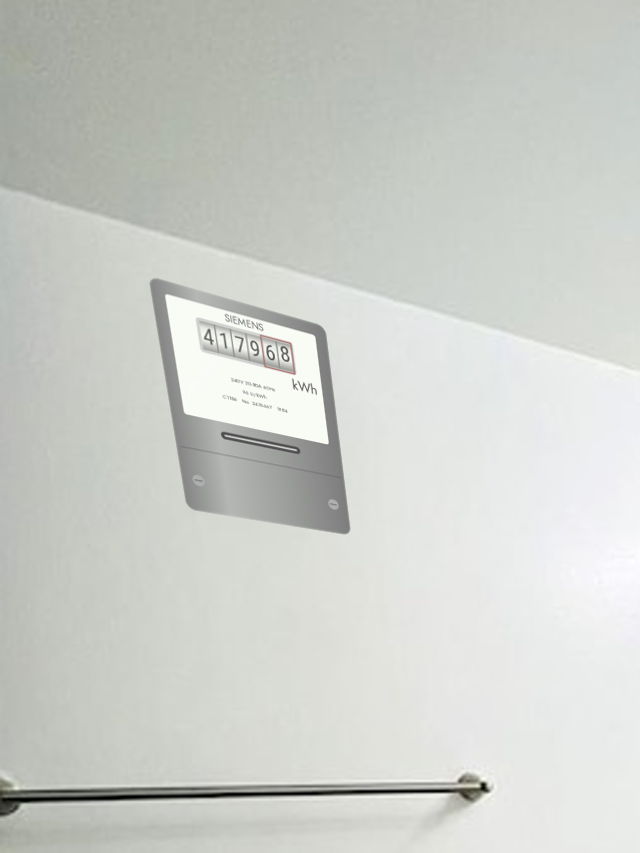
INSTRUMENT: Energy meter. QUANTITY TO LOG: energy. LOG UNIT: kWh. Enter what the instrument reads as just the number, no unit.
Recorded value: 4179.68
